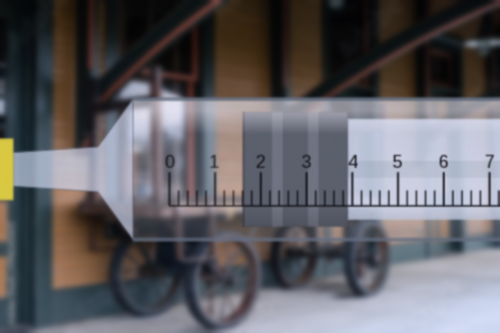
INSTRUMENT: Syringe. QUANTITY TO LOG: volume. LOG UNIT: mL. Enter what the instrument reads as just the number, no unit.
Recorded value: 1.6
